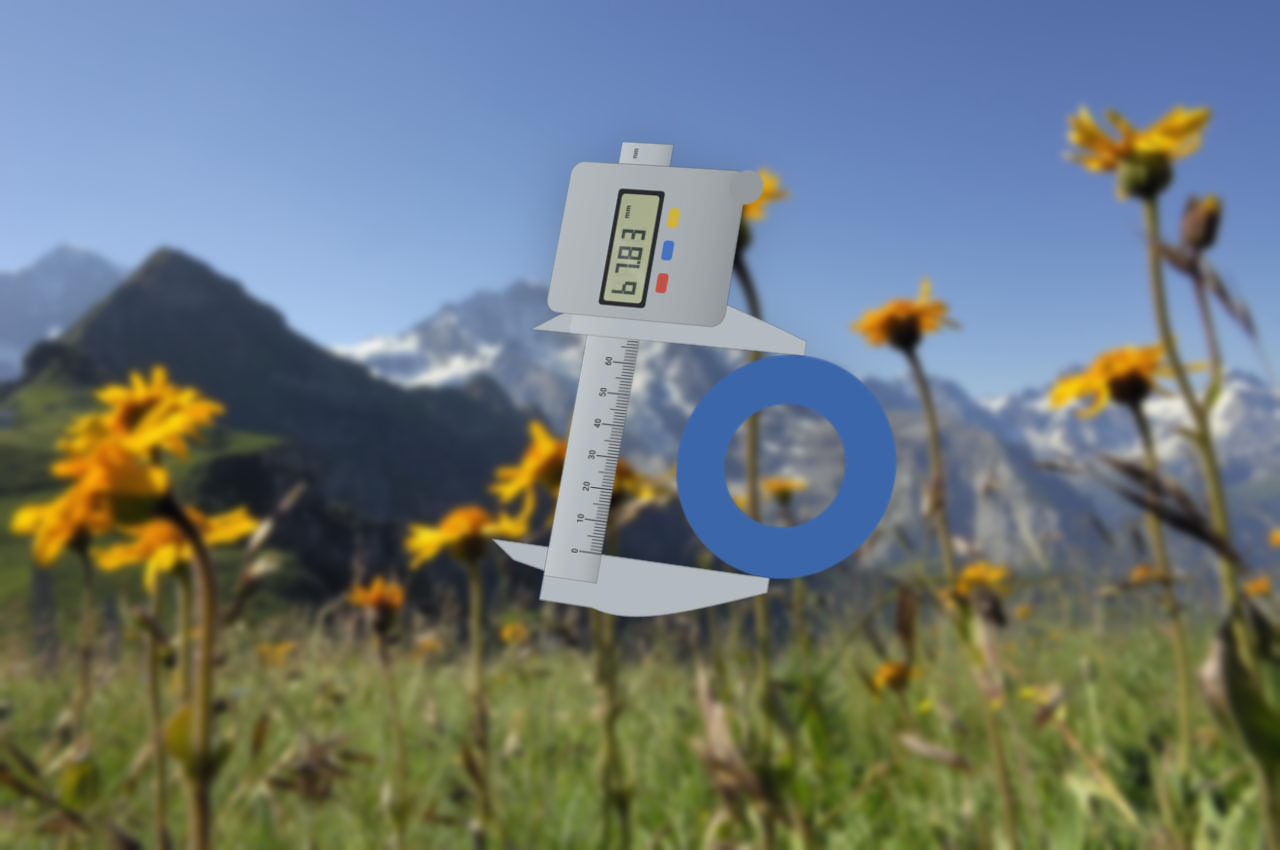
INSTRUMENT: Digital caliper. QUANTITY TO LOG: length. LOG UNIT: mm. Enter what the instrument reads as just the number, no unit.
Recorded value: 67.83
